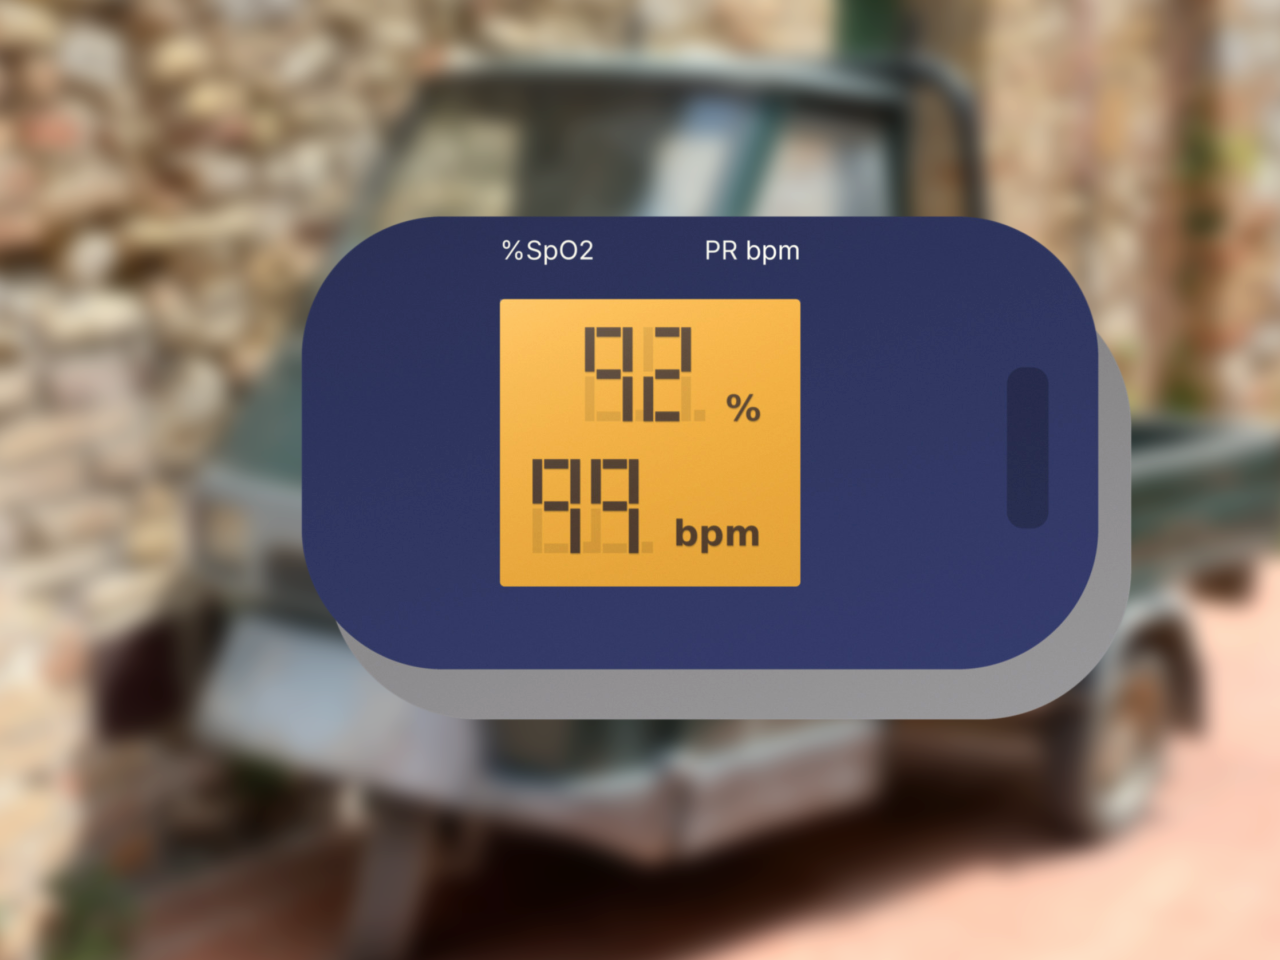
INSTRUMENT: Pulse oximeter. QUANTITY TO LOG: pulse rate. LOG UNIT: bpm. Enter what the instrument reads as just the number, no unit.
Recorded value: 99
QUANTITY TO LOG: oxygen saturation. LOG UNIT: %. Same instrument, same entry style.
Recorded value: 92
